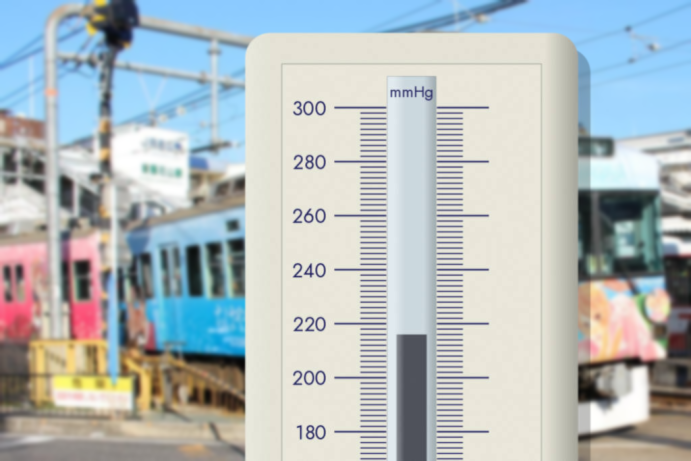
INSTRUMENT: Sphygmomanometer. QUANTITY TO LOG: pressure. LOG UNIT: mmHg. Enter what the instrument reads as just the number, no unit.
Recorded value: 216
